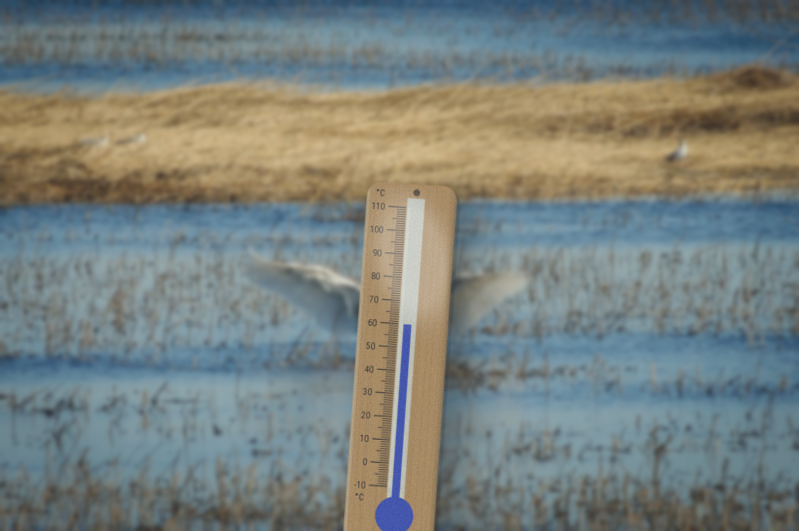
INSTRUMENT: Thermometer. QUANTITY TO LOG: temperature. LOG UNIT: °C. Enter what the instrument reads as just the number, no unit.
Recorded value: 60
